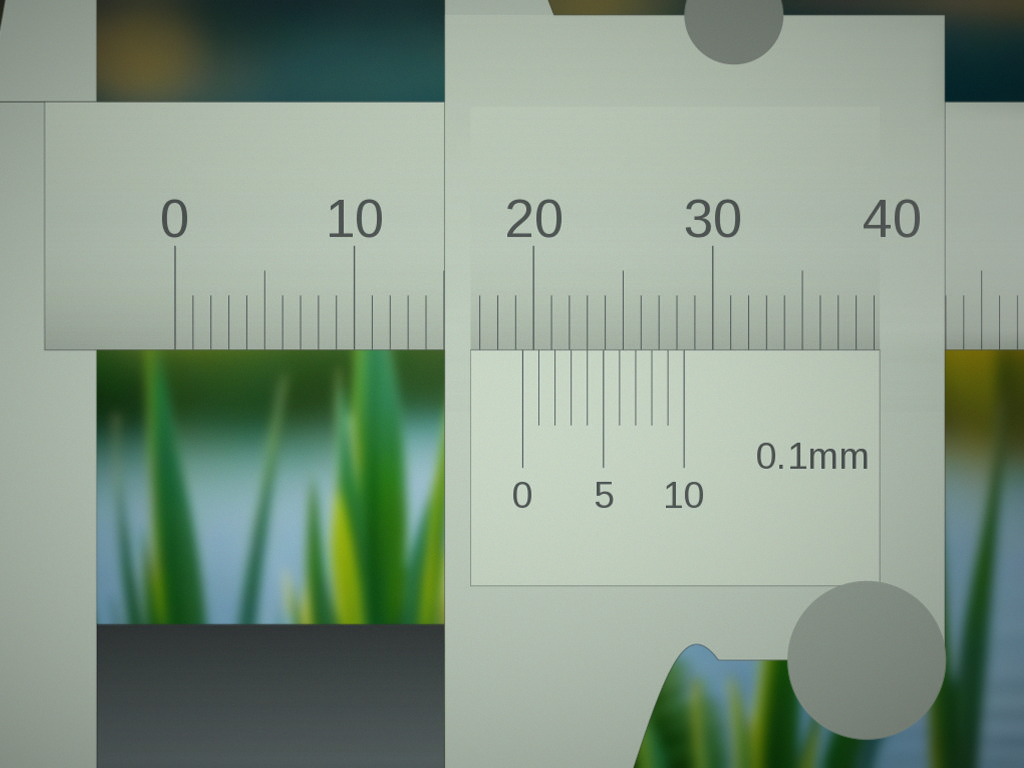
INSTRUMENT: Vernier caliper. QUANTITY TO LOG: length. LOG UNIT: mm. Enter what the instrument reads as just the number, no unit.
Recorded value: 19.4
